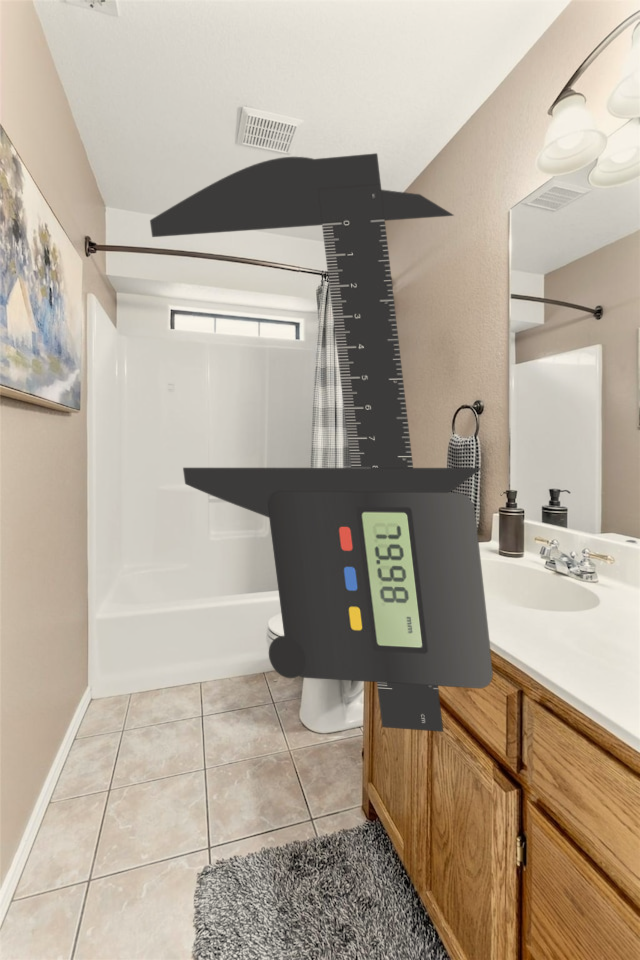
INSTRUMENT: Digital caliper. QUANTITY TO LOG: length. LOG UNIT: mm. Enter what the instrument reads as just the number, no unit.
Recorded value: 79.98
